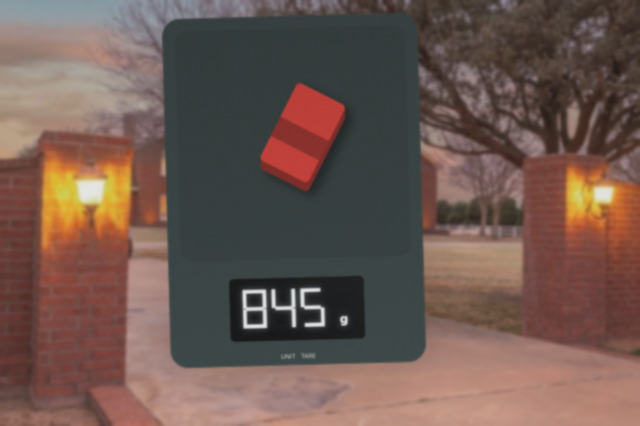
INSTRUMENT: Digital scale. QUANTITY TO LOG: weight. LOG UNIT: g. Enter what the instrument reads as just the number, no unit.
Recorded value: 845
